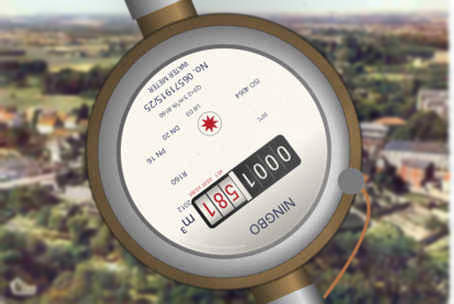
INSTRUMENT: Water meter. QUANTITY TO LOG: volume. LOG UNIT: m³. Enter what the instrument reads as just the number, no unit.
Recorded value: 1.581
